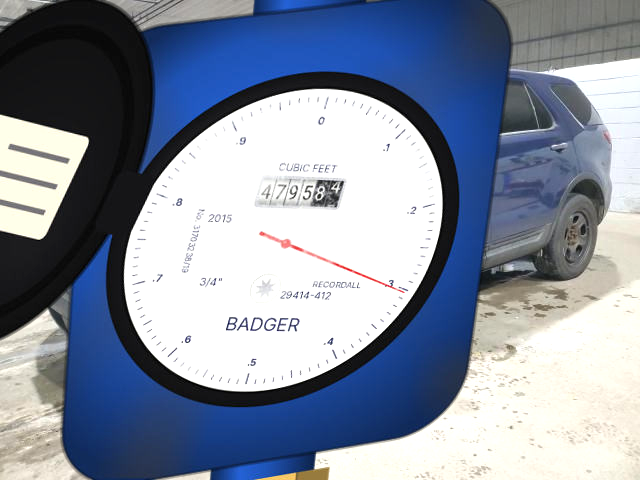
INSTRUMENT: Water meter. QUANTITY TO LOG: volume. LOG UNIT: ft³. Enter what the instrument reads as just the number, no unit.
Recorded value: 479584.30
